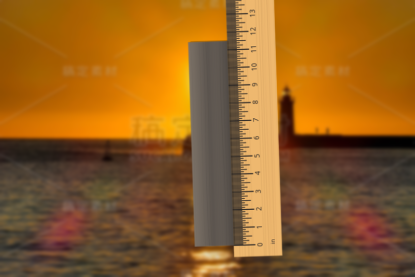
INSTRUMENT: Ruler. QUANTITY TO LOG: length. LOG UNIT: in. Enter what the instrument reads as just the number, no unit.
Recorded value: 11.5
